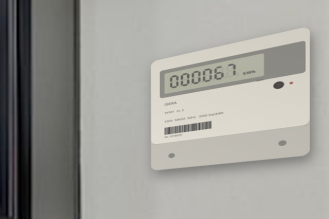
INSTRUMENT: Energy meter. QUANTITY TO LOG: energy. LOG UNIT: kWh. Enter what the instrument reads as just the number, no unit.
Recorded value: 67
